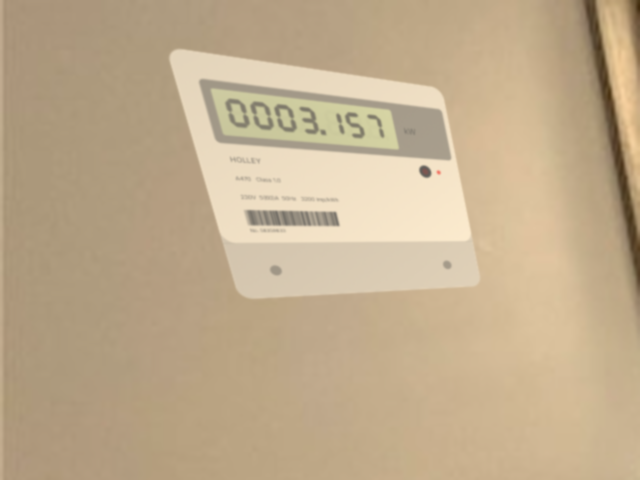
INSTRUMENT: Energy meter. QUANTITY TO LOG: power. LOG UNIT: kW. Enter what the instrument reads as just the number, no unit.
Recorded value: 3.157
